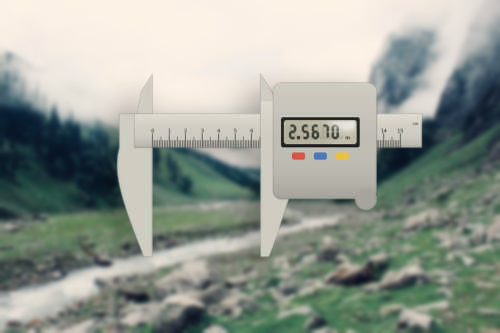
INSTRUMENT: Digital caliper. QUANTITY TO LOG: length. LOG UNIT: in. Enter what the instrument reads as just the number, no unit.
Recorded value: 2.5670
